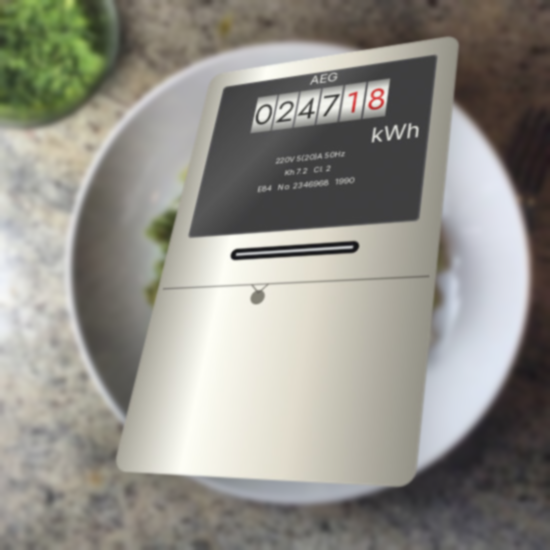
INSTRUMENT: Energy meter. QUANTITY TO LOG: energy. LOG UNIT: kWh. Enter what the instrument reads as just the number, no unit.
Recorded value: 247.18
